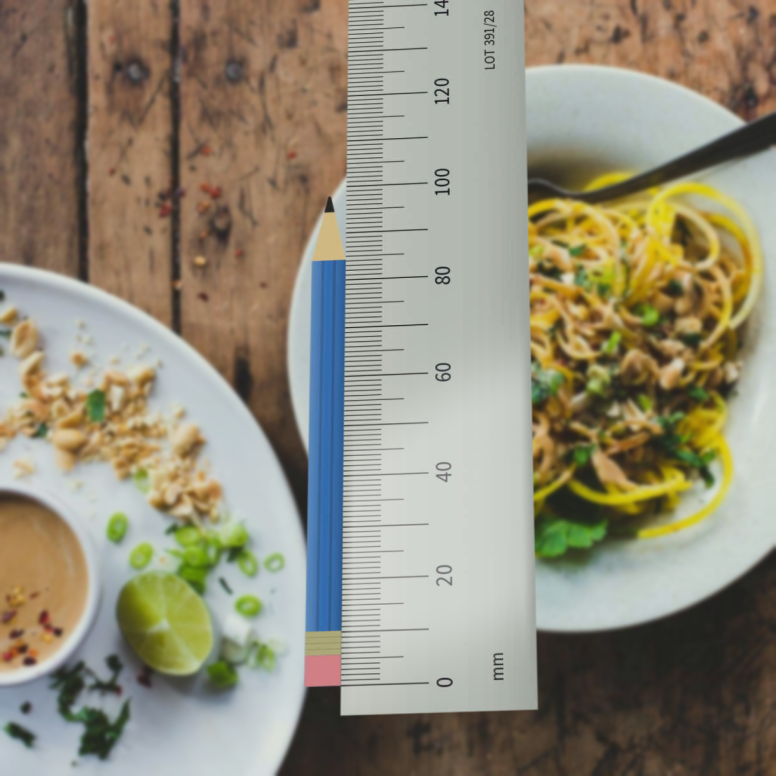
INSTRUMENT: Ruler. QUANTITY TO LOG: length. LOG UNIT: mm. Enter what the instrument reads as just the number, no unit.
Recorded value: 98
